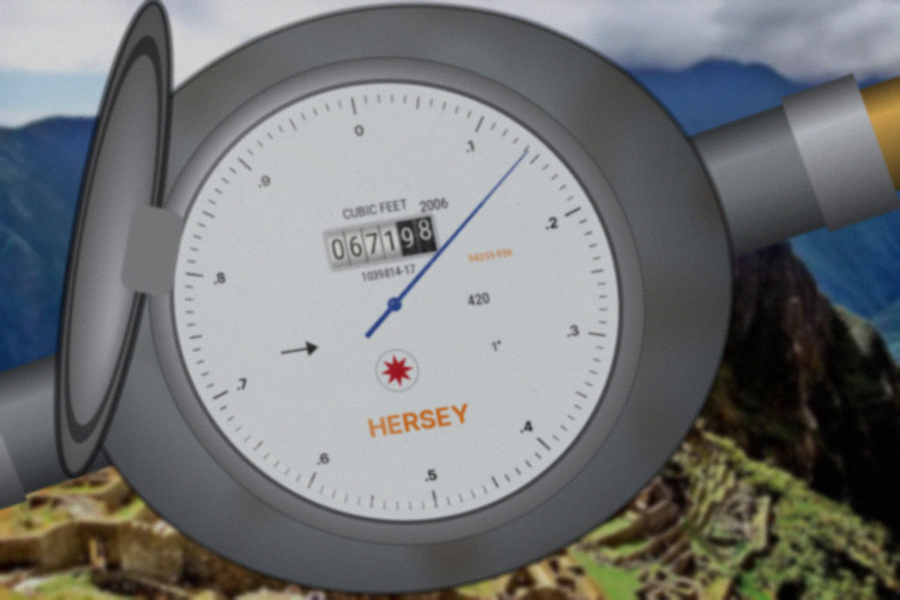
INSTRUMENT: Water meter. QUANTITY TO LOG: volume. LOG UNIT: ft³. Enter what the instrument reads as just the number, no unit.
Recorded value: 67198.14
